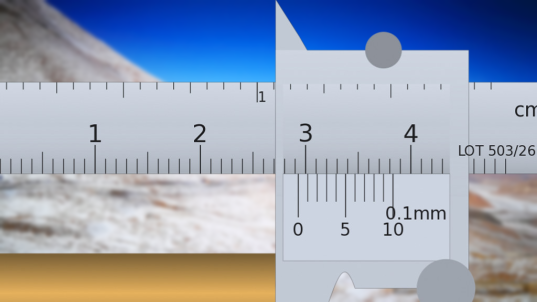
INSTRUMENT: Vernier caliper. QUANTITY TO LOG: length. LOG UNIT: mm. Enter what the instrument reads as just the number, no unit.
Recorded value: 29.3
